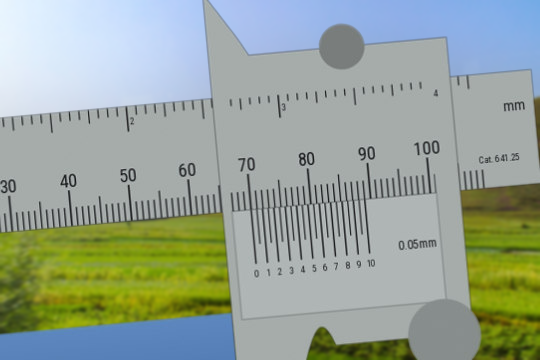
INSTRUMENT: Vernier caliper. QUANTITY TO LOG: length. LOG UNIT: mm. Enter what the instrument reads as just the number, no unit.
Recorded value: 70.0
